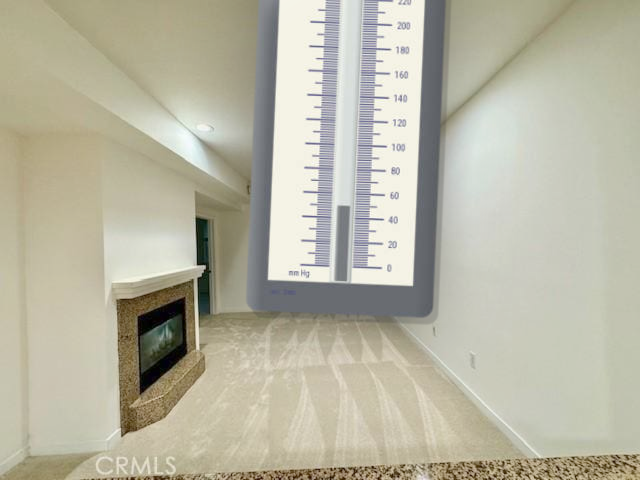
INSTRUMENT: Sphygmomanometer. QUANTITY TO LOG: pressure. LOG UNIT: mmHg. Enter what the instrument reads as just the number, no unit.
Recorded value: 50
